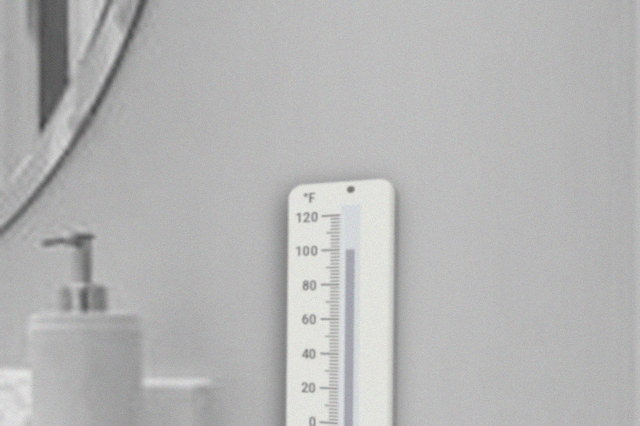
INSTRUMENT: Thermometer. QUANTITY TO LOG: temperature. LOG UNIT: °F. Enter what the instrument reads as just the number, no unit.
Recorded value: 100
